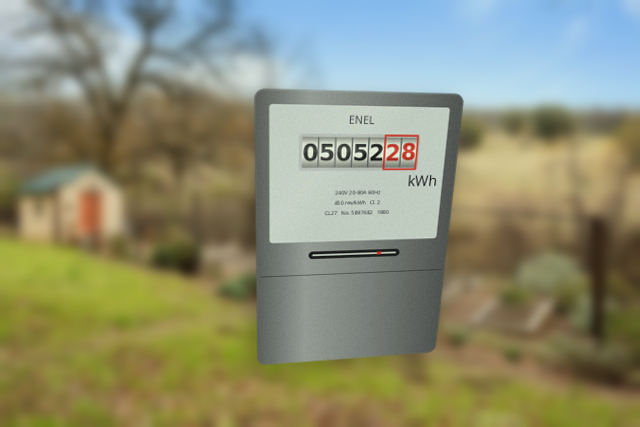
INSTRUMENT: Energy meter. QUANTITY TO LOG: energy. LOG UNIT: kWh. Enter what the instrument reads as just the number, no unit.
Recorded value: 5052.28
